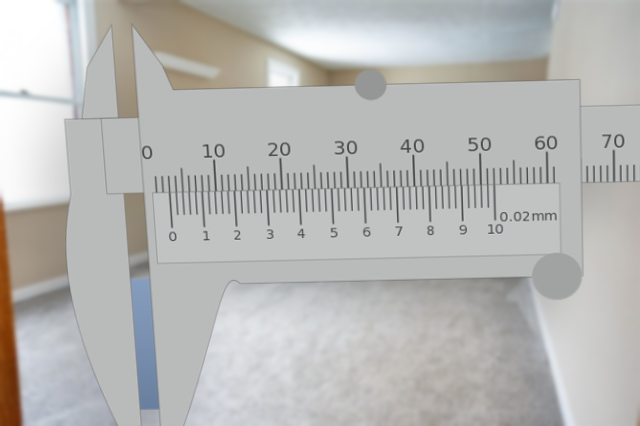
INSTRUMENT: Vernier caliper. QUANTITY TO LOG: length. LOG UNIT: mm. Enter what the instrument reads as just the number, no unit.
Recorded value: 3.0
